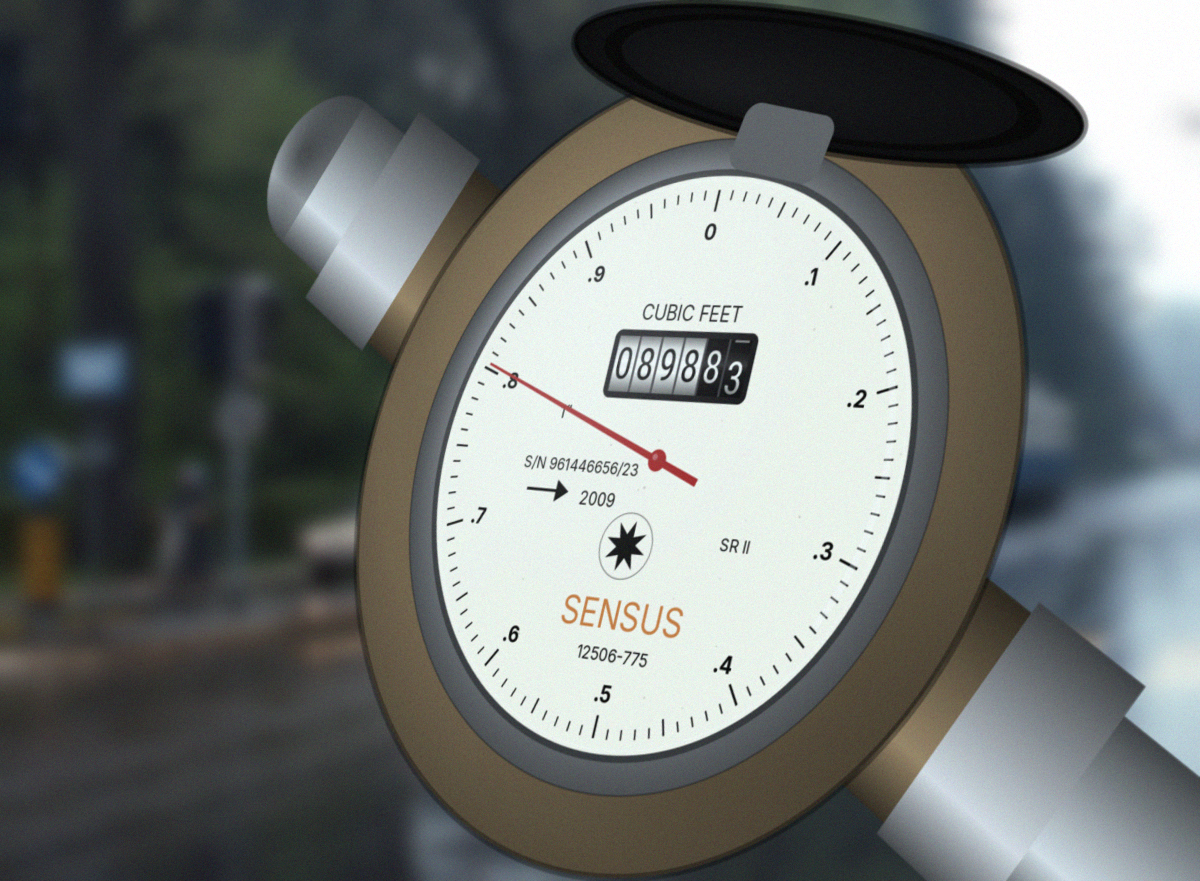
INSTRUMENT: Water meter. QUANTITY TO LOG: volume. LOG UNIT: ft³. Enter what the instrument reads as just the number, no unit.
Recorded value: 89882.80
